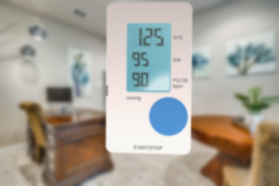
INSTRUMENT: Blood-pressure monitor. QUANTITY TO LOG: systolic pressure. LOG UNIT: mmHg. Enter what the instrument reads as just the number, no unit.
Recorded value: 125
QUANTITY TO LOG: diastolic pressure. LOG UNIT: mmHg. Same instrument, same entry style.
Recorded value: 95
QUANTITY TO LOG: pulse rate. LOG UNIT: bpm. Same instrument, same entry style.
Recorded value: 90
